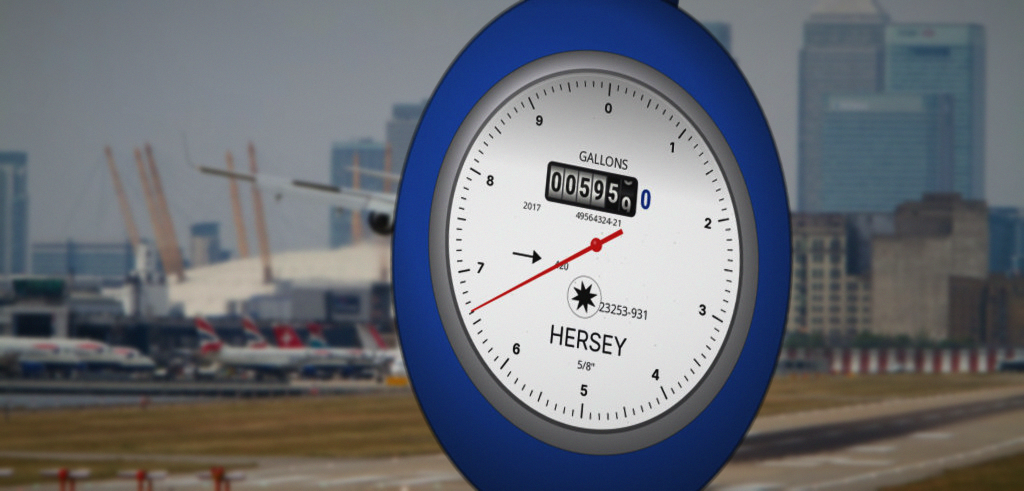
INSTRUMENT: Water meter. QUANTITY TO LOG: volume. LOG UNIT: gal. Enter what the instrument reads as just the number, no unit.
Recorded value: 59586.6
